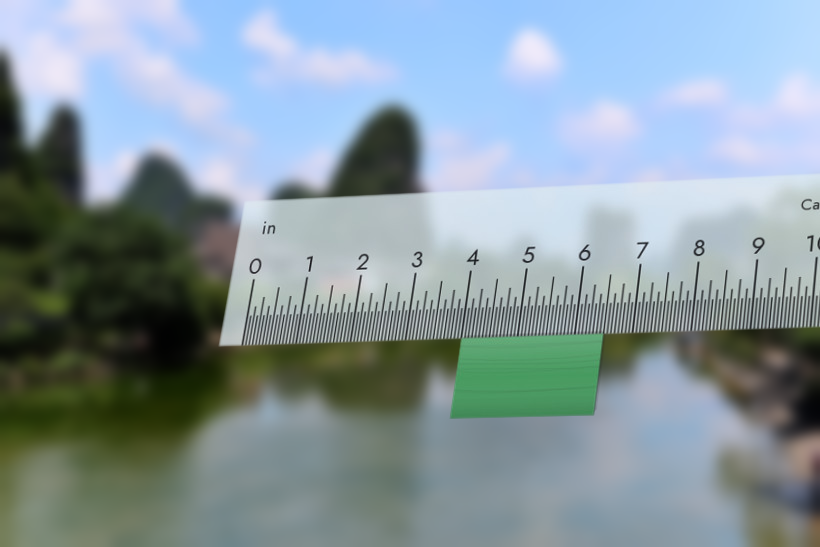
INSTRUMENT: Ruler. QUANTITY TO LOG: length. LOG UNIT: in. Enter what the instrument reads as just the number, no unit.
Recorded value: 2.5
